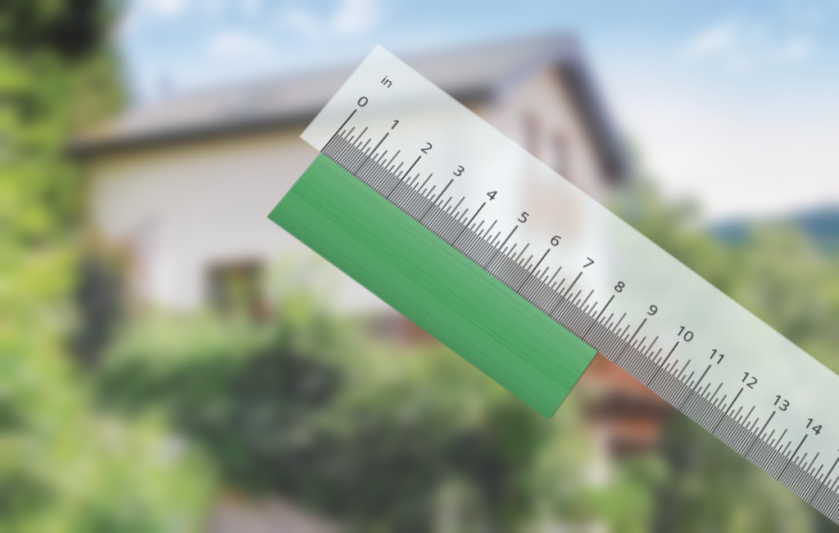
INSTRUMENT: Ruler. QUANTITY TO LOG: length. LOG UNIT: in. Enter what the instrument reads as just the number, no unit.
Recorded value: 8.5
